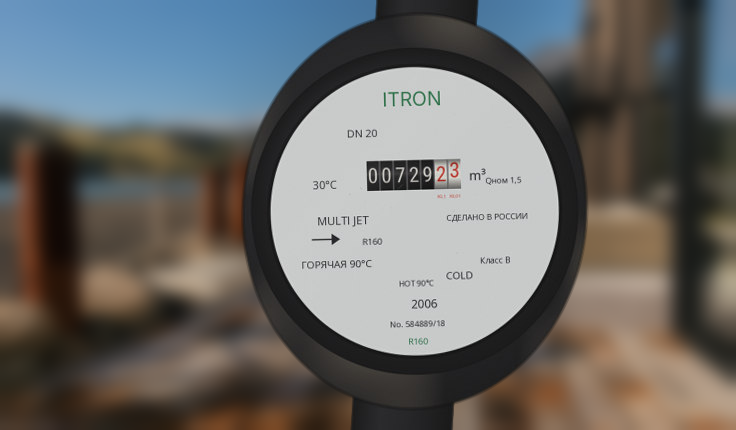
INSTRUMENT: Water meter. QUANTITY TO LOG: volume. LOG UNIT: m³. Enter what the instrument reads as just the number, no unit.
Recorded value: 729.23
